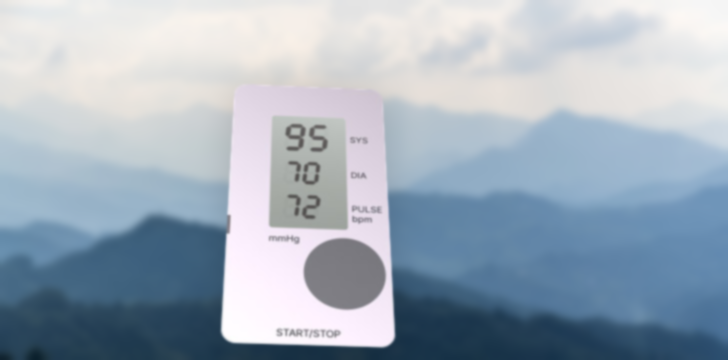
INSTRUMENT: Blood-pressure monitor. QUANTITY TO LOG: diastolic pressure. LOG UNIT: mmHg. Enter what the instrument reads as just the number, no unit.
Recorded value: 70
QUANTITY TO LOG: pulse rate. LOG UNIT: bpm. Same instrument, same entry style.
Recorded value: 72
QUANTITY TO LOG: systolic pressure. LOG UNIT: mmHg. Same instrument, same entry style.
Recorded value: 95
